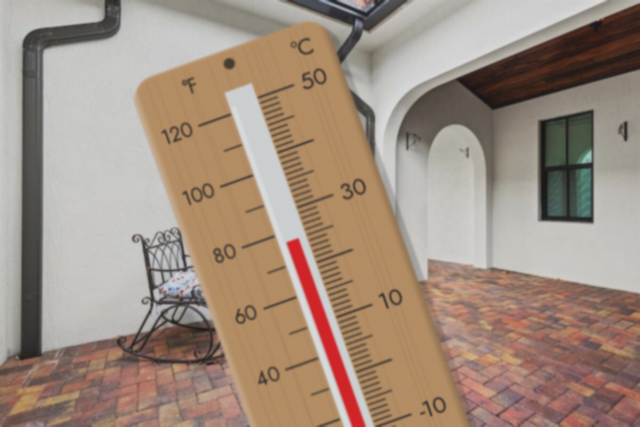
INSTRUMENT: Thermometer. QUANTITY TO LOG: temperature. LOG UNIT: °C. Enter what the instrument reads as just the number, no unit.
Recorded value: 25
